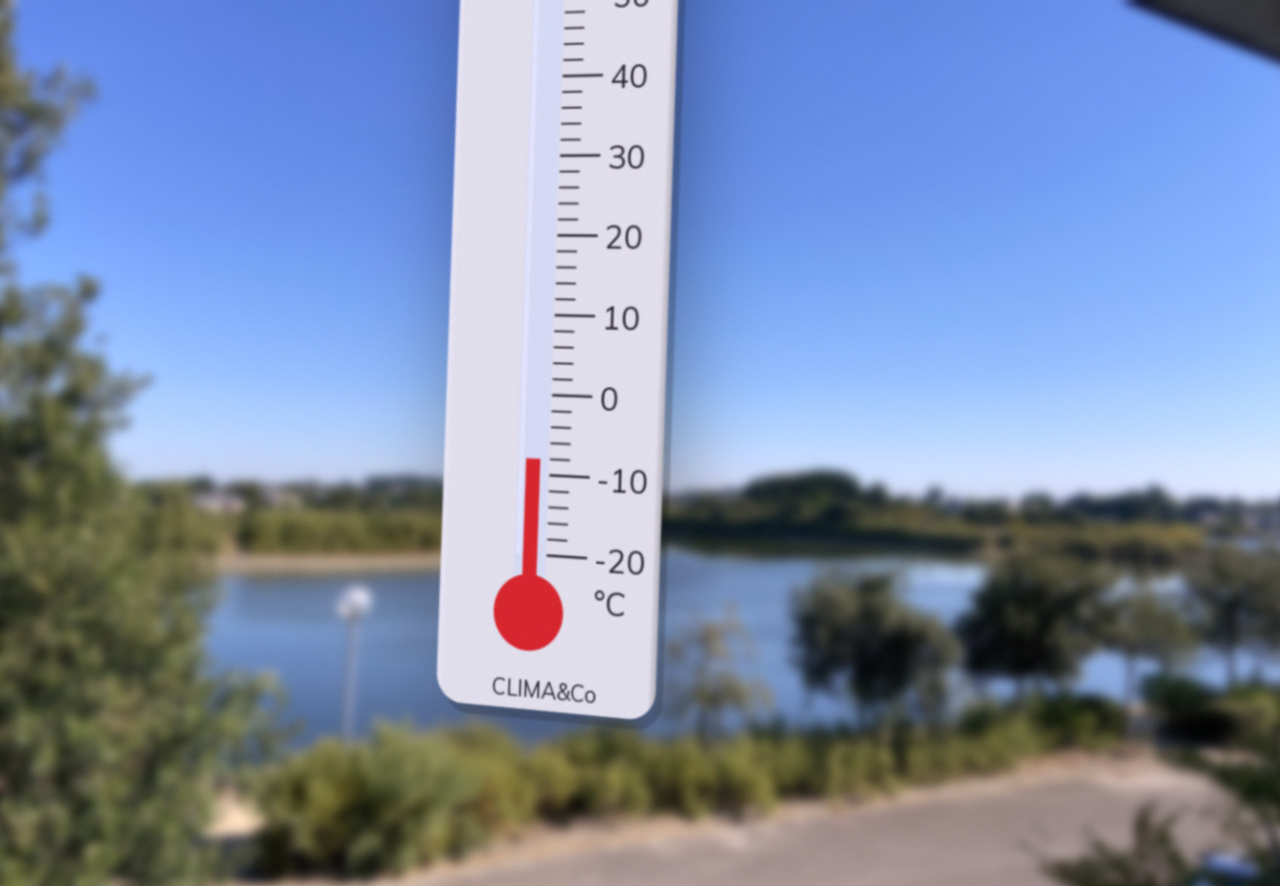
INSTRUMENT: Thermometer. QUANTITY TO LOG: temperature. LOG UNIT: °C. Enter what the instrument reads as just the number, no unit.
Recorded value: -8
